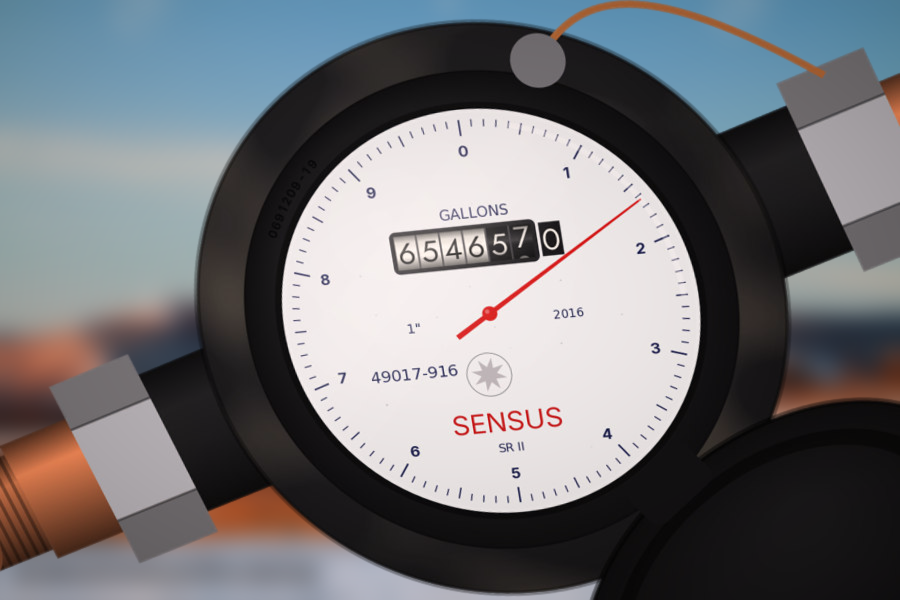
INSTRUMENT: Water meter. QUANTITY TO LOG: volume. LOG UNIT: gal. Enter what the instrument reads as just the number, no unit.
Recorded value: 6546571.6
